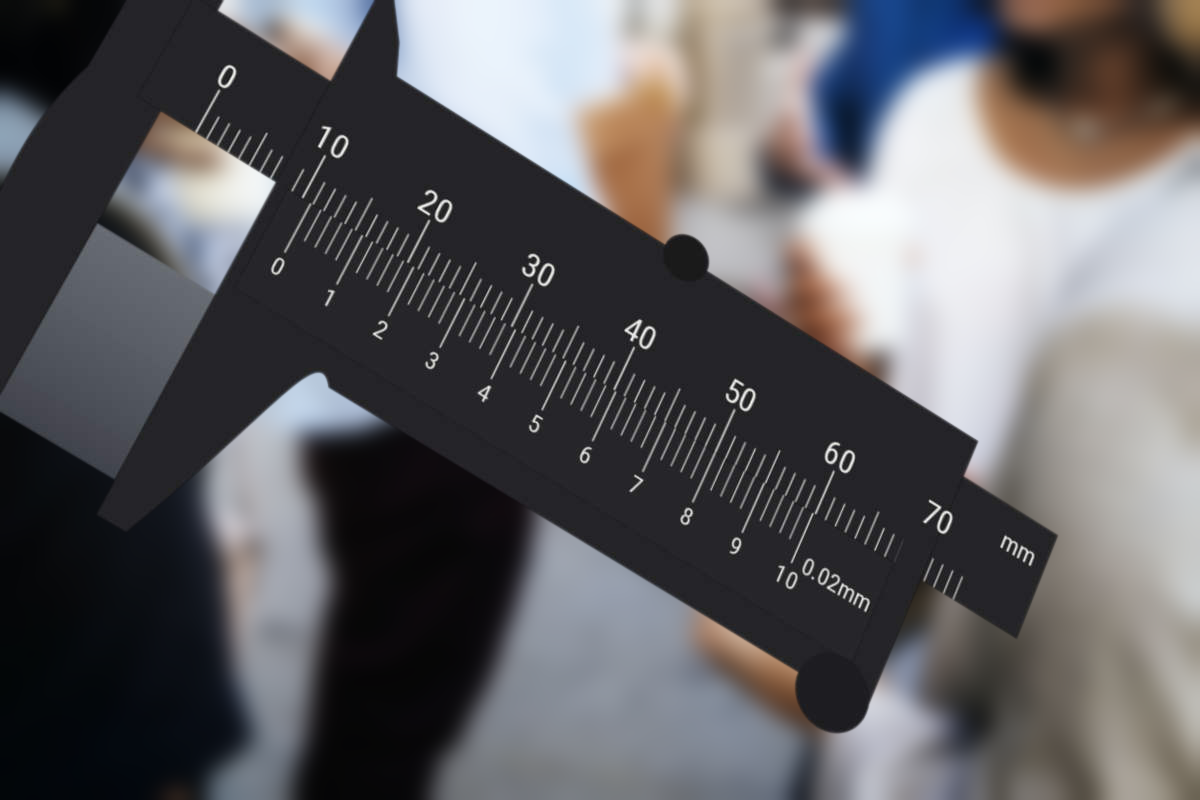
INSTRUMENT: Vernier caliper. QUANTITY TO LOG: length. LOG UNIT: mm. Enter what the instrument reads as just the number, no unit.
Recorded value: 10.8
